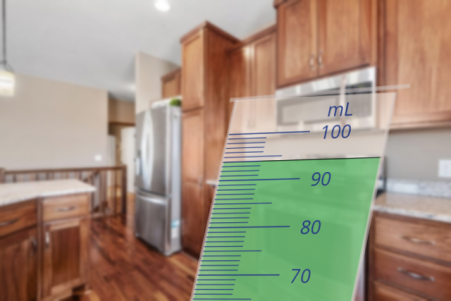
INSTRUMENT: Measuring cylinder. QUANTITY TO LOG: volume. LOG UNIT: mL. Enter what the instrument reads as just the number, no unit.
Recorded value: 94
